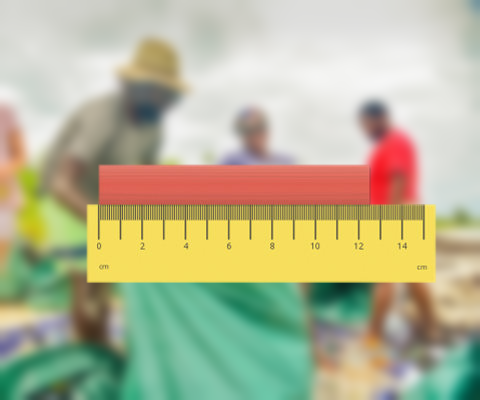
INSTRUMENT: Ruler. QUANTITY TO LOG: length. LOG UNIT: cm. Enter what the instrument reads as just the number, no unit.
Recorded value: 12.5
